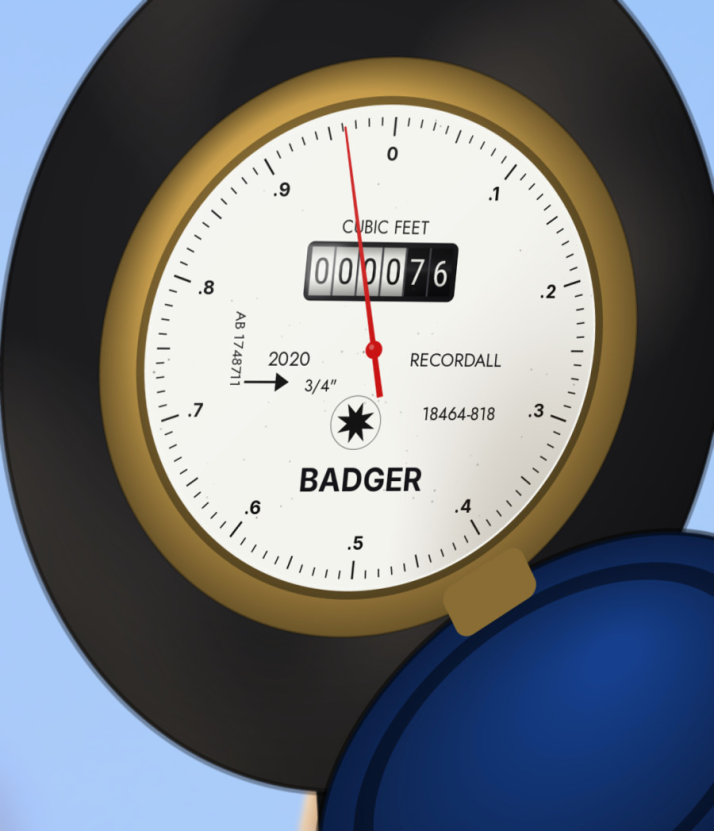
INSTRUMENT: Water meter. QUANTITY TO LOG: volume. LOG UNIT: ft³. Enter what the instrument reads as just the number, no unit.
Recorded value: 75.96
